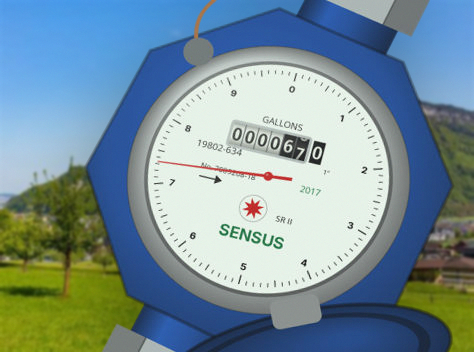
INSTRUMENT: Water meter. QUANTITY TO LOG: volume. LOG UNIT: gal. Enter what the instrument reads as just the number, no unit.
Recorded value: 667.3
